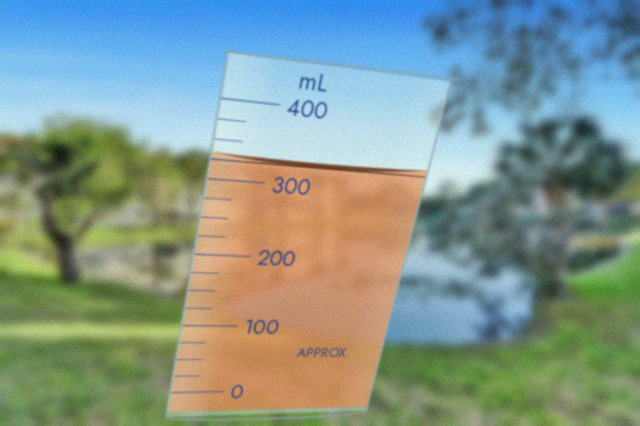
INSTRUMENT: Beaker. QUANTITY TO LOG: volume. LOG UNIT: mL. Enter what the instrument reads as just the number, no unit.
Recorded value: 325
